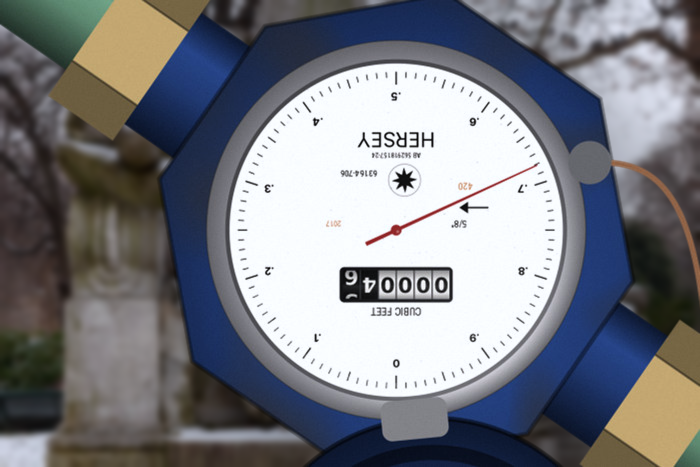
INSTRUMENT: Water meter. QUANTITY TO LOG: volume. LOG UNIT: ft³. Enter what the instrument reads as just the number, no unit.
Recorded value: 45.68
